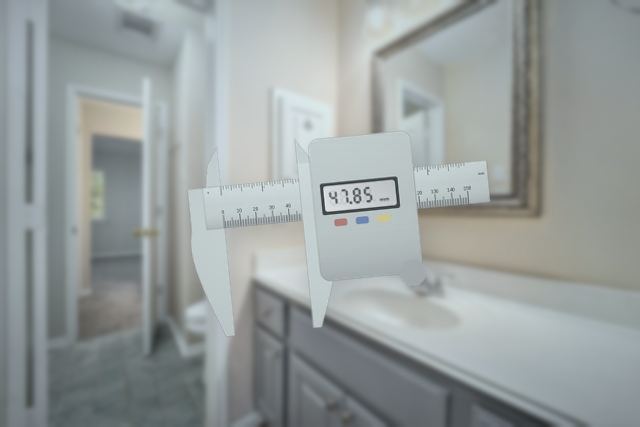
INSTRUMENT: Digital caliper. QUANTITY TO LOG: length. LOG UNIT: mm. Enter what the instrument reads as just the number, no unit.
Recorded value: 47.85
